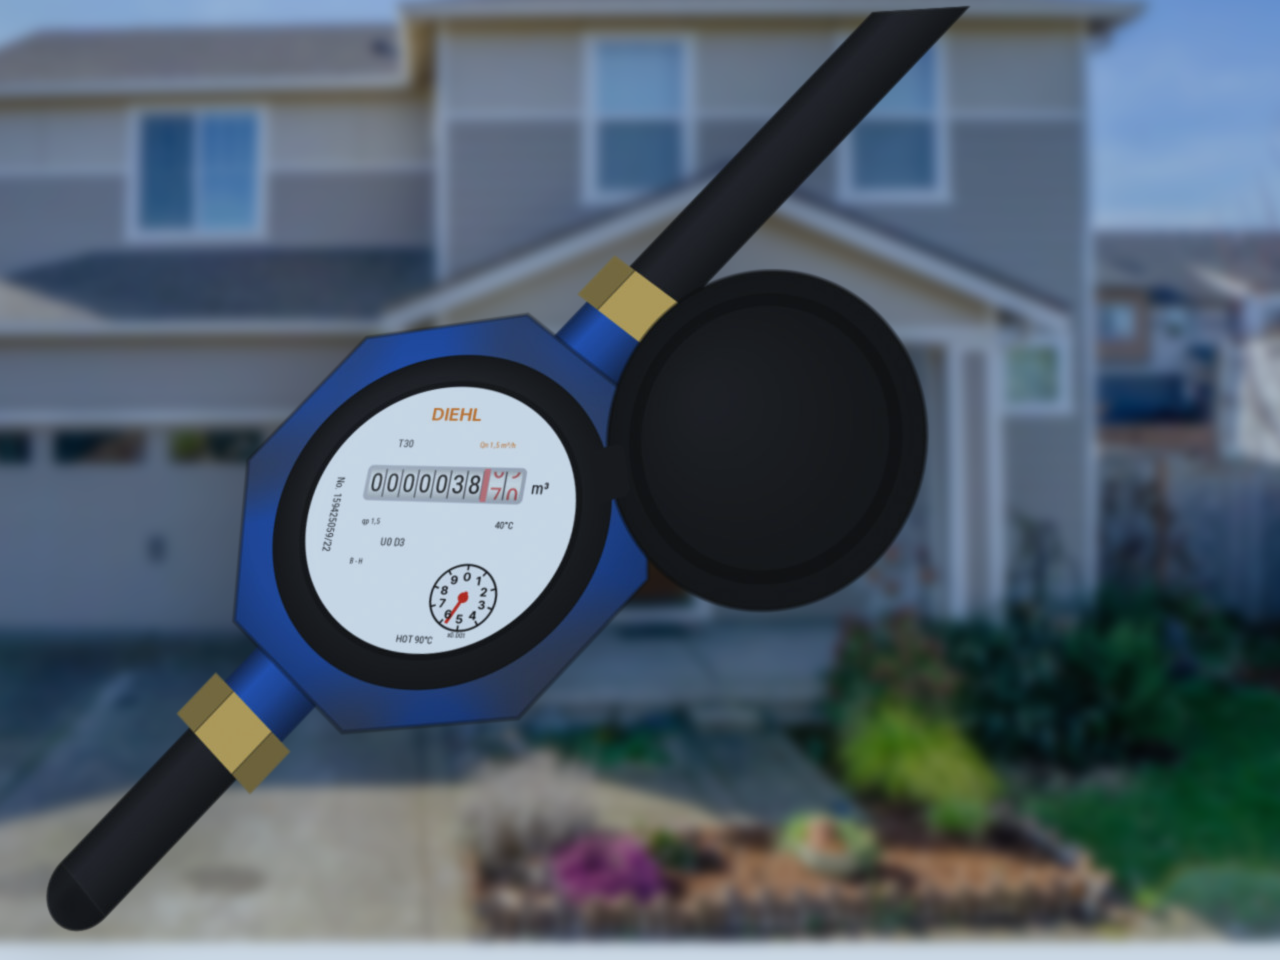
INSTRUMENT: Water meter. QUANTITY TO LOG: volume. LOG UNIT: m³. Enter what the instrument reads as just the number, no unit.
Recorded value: 38.695
